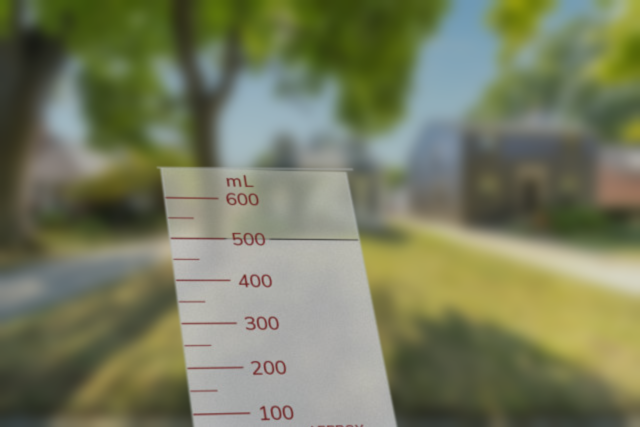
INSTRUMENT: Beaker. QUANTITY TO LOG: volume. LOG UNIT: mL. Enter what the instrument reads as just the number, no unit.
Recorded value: 500
